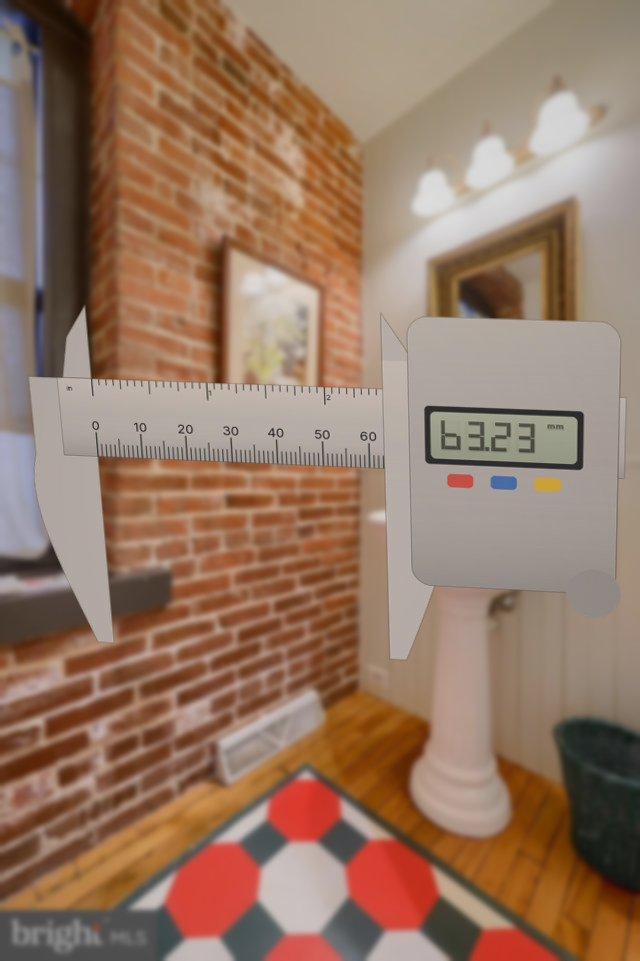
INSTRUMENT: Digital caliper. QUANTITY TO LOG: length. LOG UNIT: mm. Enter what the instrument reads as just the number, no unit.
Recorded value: 63.23
